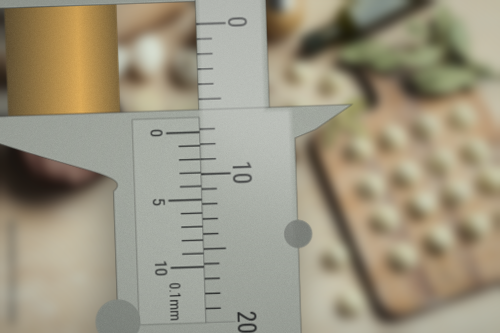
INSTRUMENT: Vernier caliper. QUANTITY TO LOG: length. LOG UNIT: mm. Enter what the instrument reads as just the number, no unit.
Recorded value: 7.2
